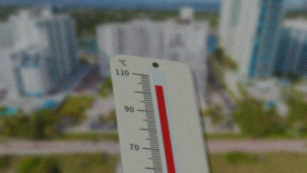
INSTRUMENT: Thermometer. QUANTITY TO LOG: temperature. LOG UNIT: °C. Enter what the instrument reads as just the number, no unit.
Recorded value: 105
